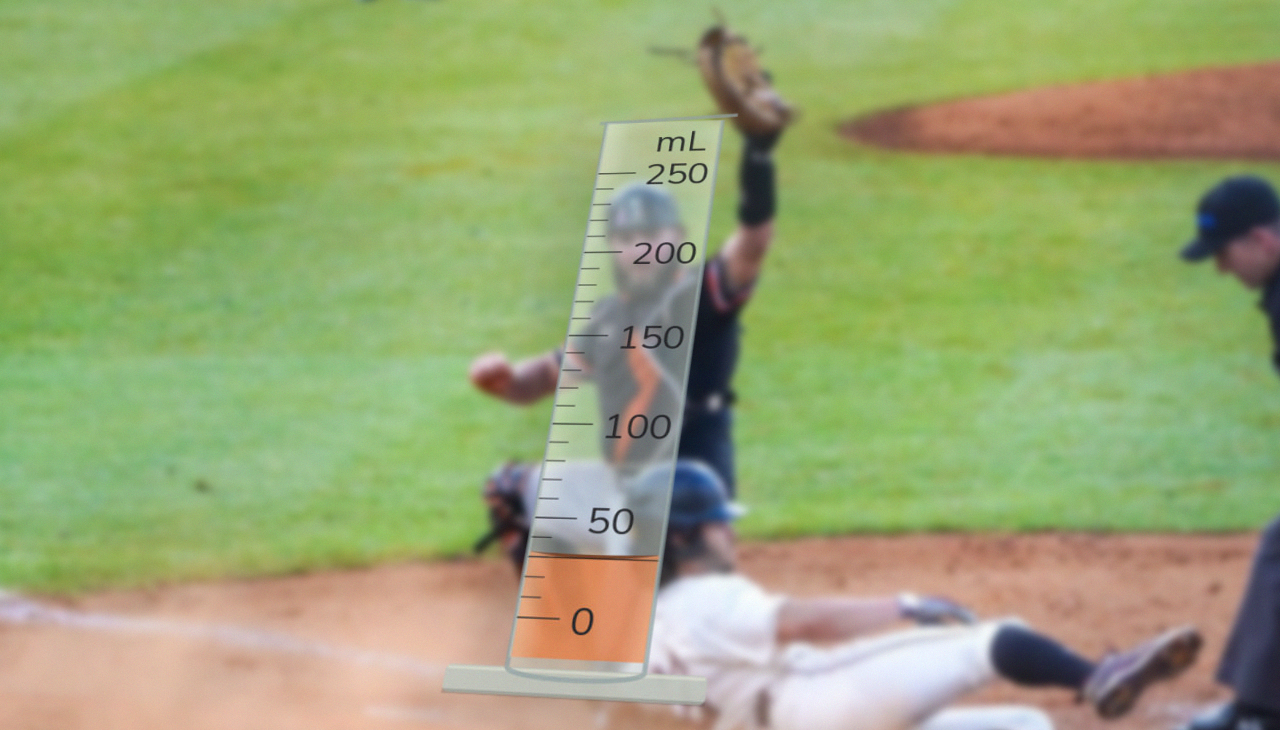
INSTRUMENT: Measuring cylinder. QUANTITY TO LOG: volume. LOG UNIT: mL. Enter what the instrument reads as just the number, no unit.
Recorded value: 30
